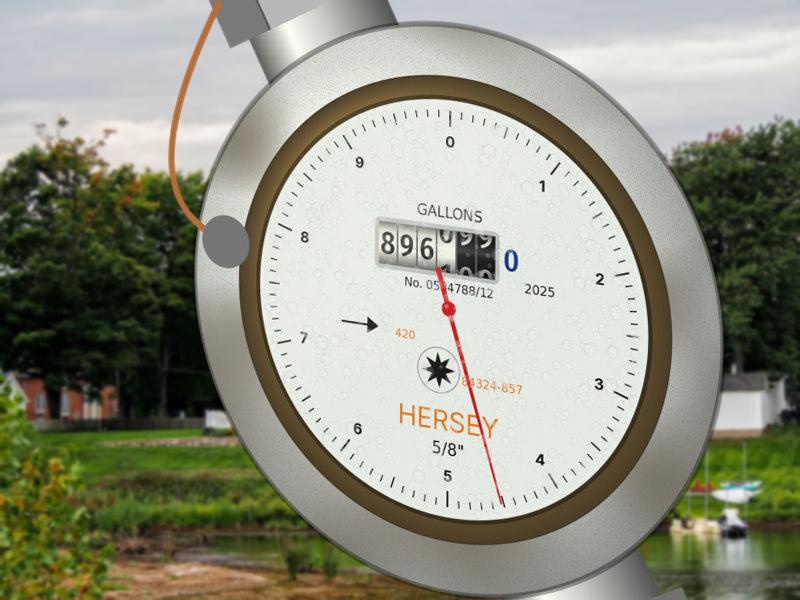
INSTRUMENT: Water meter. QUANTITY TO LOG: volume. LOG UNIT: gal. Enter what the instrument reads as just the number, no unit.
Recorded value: 8960994.5
